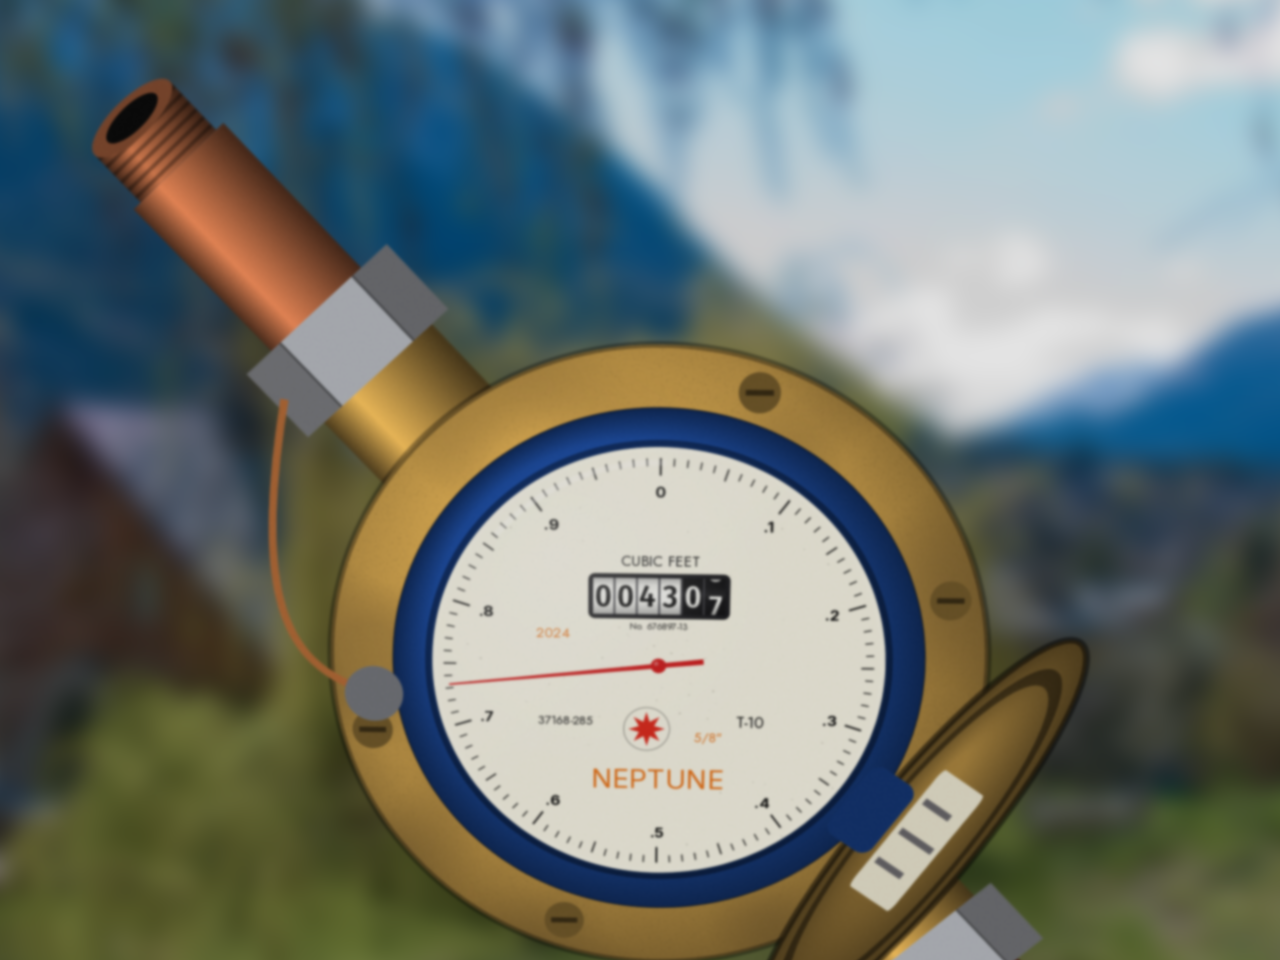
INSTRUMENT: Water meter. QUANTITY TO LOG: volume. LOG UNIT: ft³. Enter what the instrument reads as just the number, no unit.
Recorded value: 4306.73
